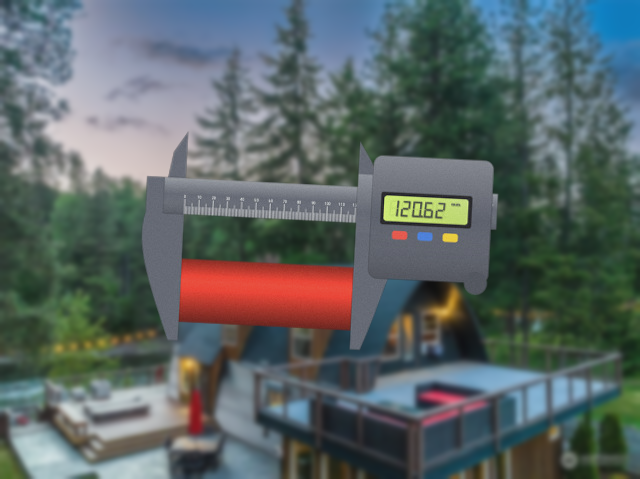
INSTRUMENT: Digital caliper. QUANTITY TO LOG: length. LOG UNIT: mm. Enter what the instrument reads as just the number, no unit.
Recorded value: 120.62
